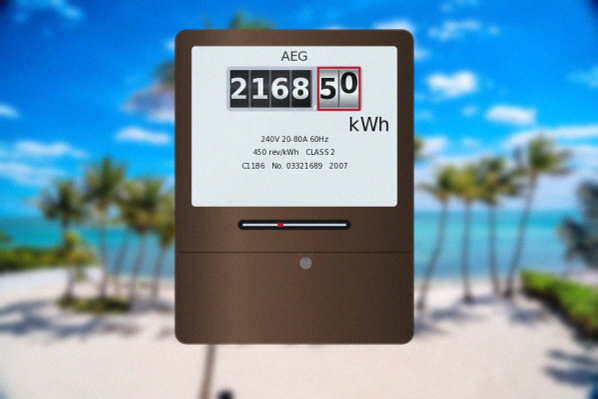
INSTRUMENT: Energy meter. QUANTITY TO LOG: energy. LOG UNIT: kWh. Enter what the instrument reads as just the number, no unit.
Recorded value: 2168.50
